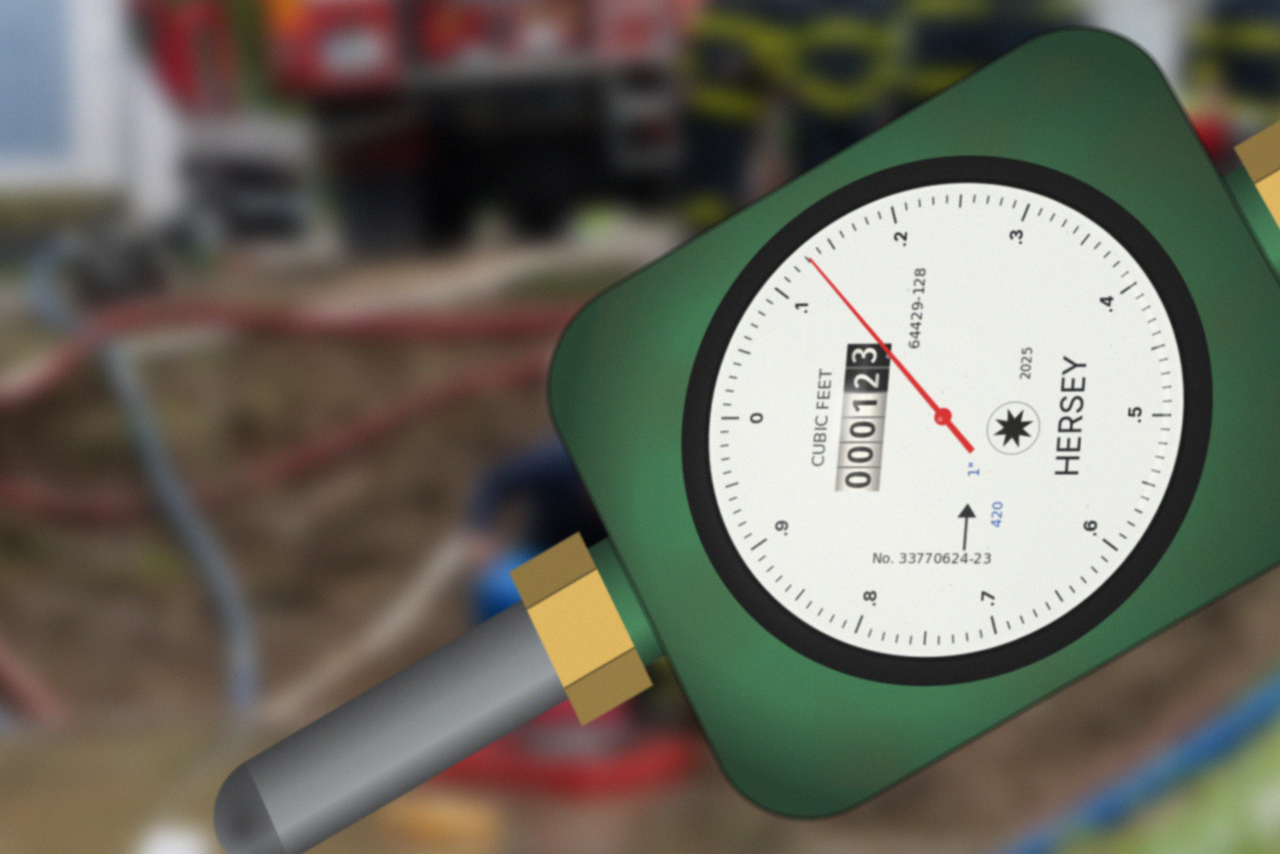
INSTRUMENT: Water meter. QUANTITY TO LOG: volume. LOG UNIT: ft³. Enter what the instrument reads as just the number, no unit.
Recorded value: 123.13
